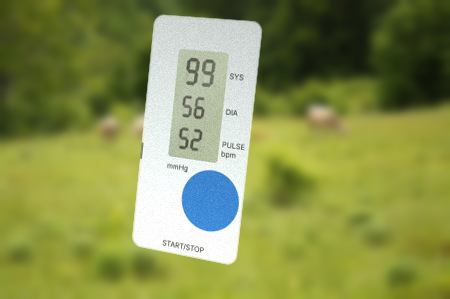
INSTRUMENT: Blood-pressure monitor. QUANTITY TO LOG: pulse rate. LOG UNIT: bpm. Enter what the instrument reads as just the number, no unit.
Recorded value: 52
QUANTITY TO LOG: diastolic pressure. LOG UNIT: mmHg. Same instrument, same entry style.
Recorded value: 56
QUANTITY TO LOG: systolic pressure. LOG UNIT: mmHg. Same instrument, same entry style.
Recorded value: 99
